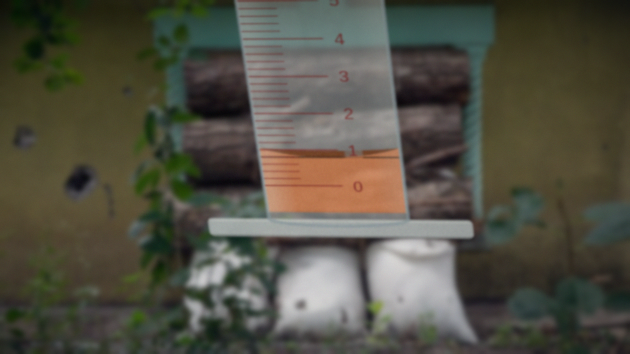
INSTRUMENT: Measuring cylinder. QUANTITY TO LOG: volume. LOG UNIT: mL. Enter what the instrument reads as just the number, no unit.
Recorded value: 0.8
